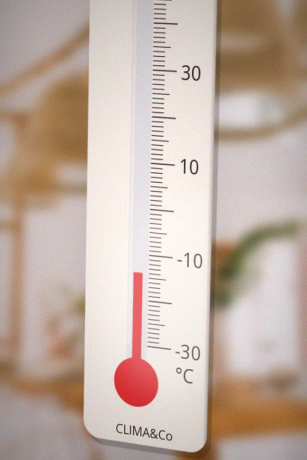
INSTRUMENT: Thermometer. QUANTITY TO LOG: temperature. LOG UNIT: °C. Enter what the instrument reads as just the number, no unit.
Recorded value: -14
